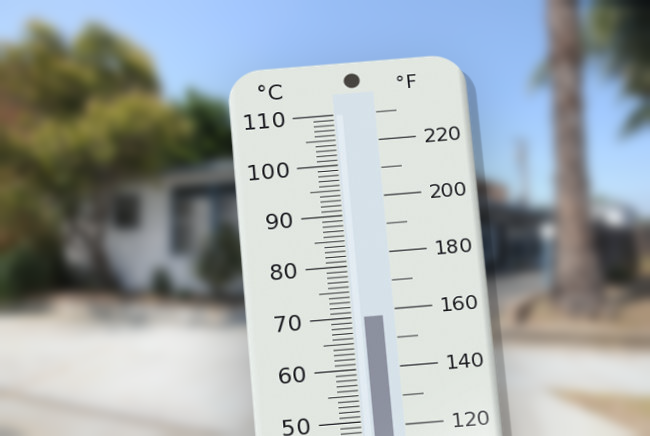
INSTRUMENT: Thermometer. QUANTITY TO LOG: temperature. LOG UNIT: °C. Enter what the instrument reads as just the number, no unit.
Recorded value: 70
